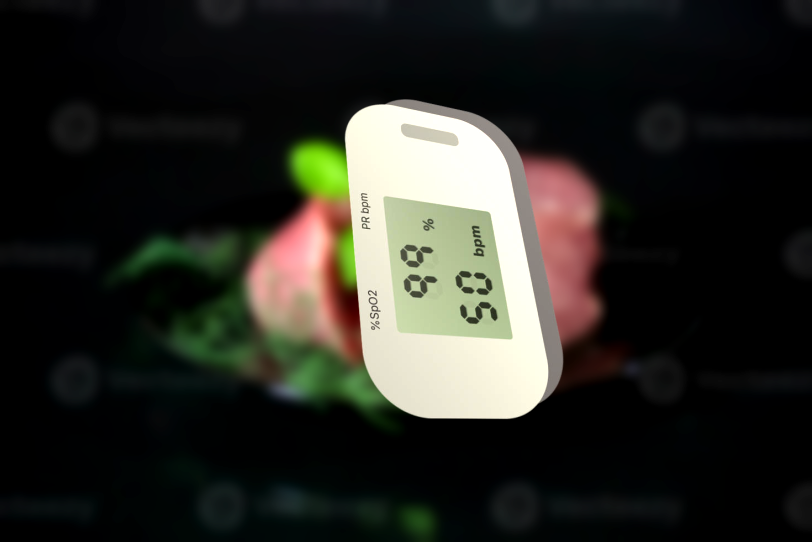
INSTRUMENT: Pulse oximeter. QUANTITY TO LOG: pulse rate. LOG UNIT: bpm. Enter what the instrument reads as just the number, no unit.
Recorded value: 50
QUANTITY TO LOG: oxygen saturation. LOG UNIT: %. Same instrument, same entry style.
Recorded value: 99
